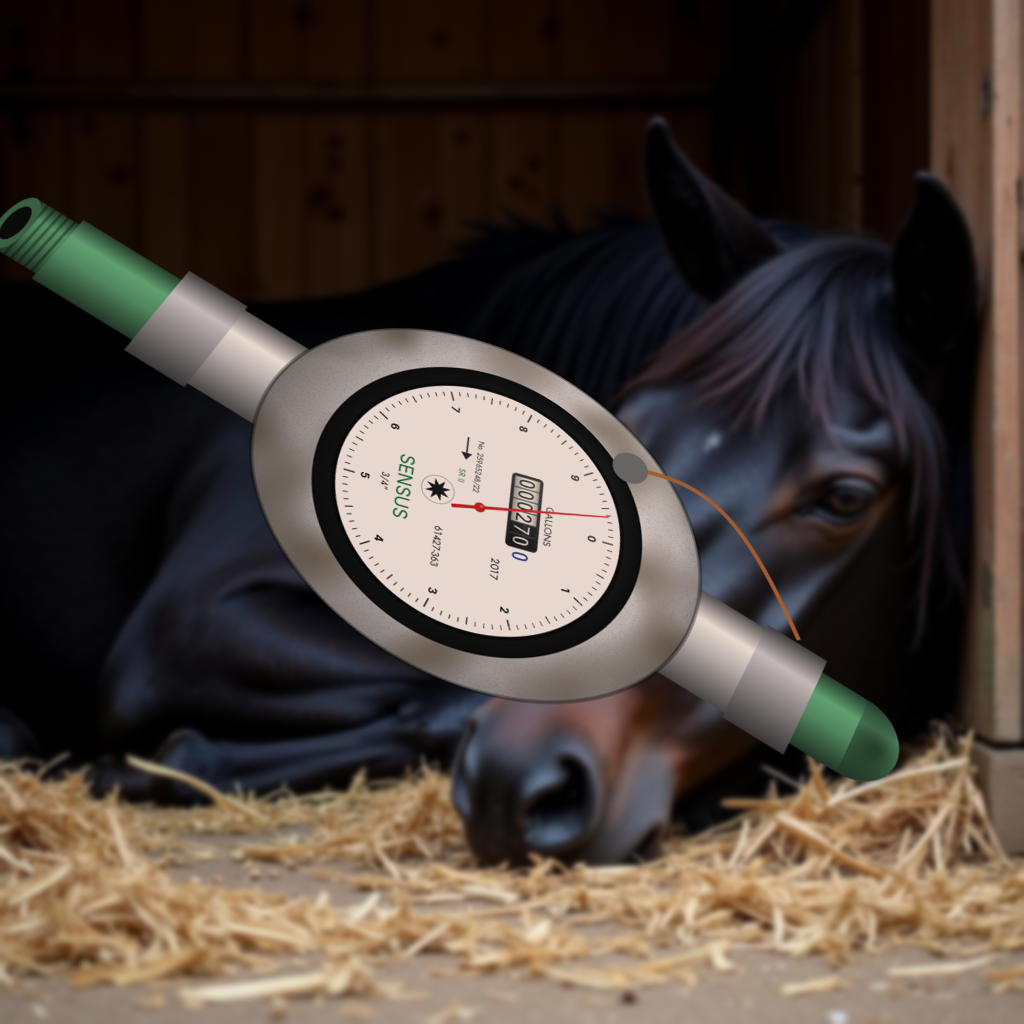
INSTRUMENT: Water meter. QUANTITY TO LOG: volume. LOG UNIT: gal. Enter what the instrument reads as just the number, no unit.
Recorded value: 2699.6
